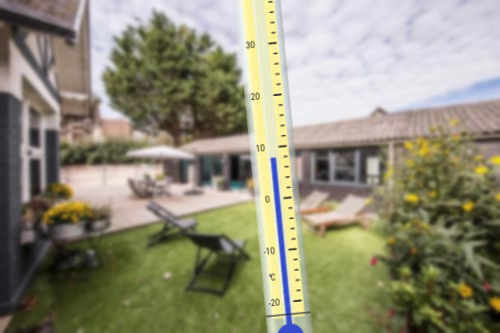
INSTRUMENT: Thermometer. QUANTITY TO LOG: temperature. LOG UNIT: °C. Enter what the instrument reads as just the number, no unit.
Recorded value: 8
